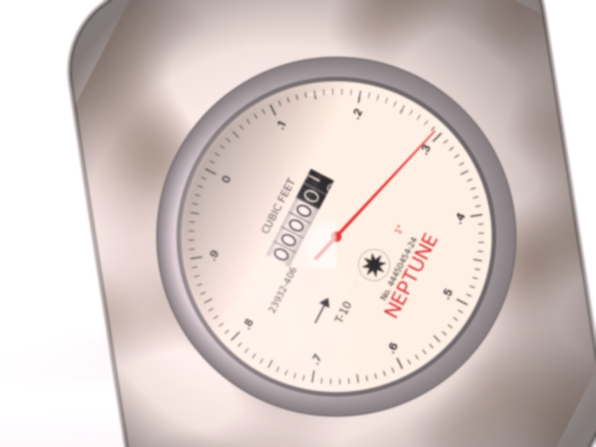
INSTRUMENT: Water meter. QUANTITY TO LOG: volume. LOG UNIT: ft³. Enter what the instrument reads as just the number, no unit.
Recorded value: 1.29
